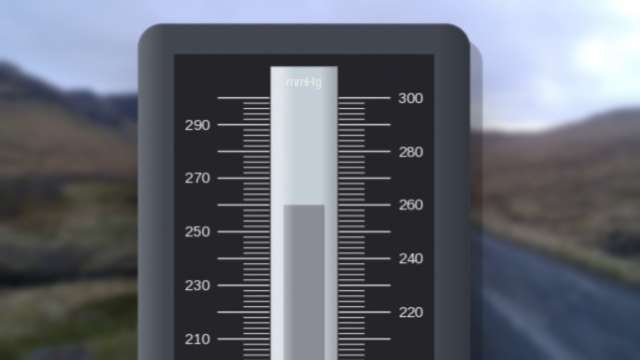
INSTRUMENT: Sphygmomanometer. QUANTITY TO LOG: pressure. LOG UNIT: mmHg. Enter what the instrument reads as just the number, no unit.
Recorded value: 260
